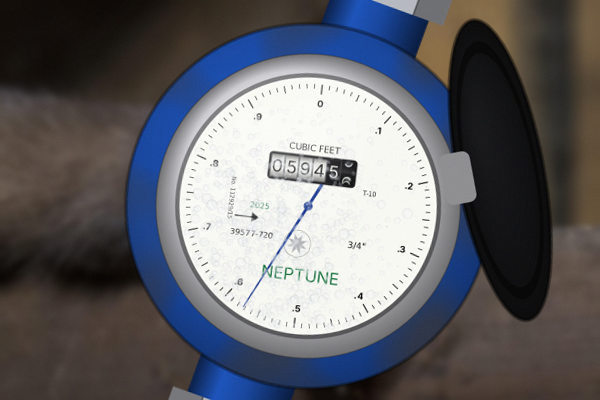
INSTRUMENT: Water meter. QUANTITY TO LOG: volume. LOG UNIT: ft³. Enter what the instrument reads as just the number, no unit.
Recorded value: 59455.57
